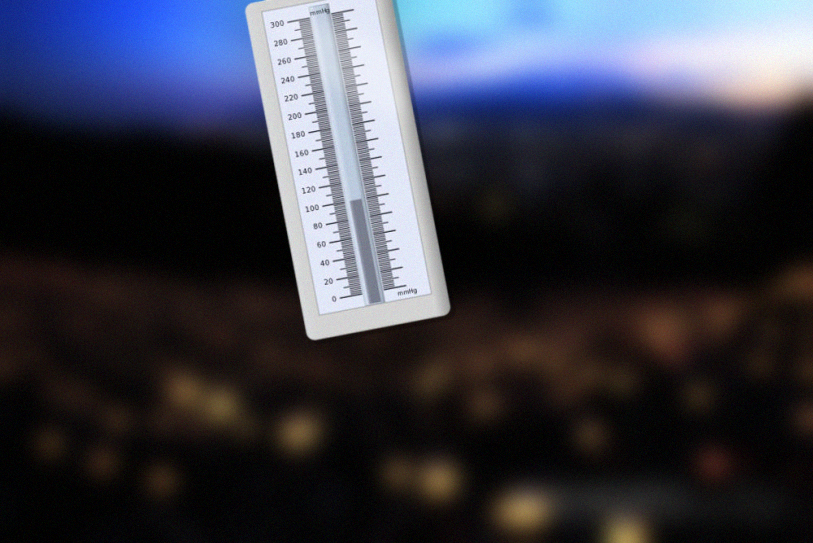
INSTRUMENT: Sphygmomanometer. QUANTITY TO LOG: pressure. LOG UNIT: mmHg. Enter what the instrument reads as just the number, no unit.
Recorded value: 100
